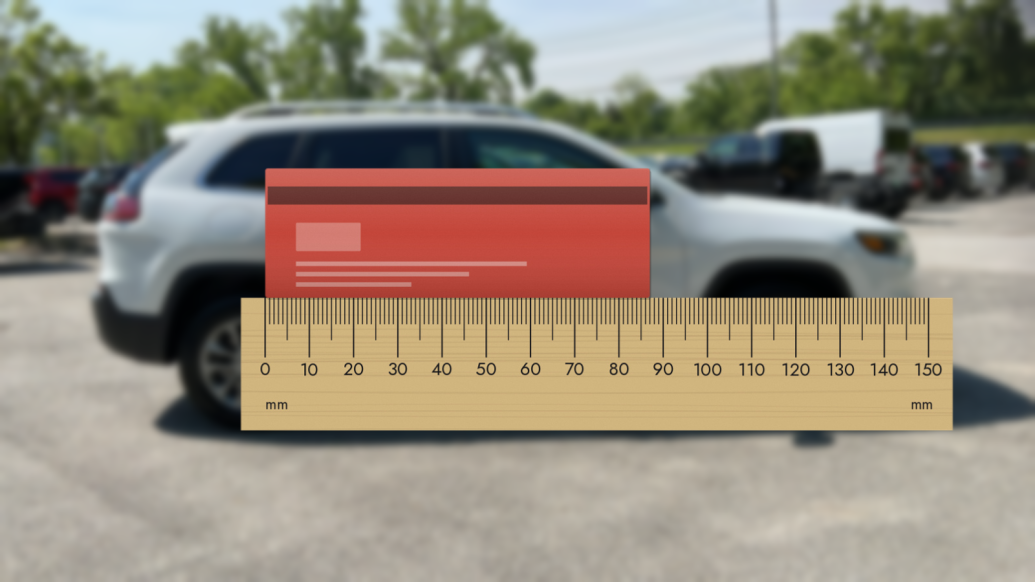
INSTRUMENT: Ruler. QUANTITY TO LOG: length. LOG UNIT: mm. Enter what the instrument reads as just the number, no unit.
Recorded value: 87
